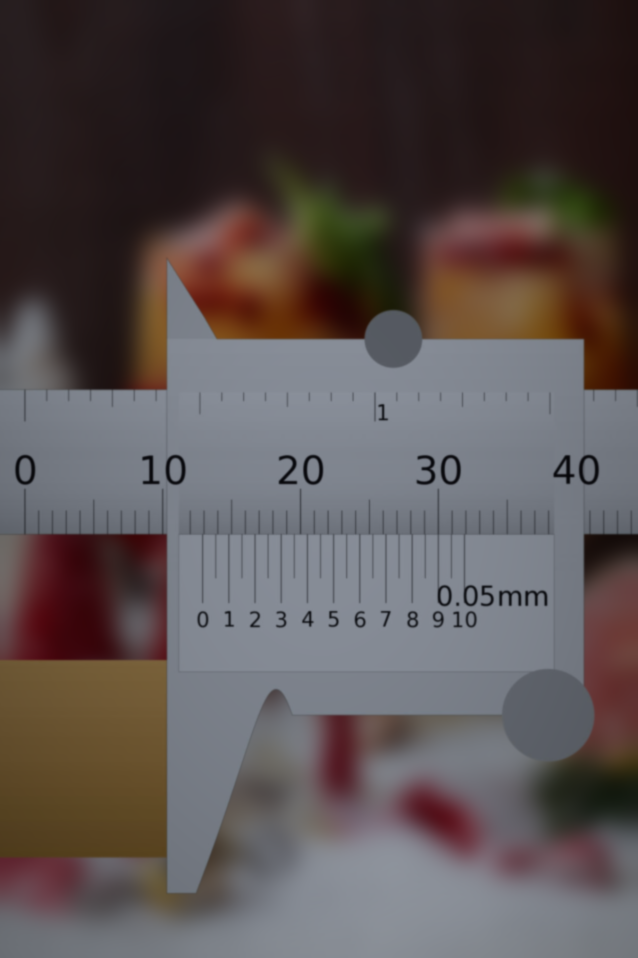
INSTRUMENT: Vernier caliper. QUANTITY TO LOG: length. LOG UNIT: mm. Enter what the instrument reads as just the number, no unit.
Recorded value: 12.9
